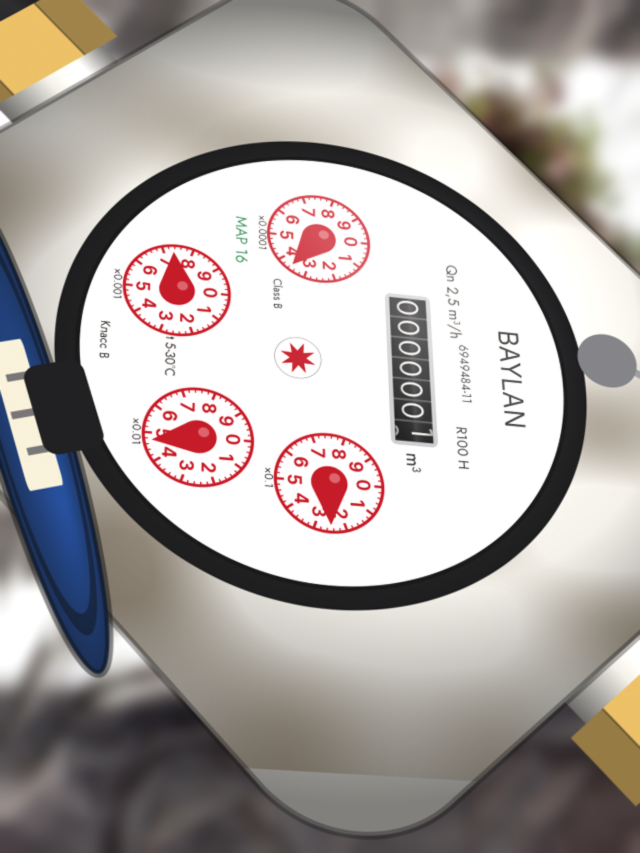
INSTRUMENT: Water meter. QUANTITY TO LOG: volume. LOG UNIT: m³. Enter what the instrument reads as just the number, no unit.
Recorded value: 1.2473
